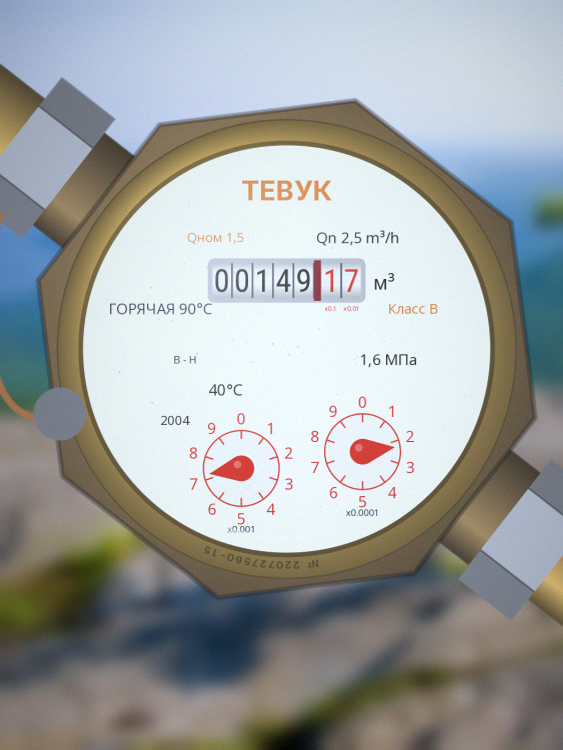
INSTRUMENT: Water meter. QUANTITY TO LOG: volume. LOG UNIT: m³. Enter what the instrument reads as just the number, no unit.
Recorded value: 149.1772
